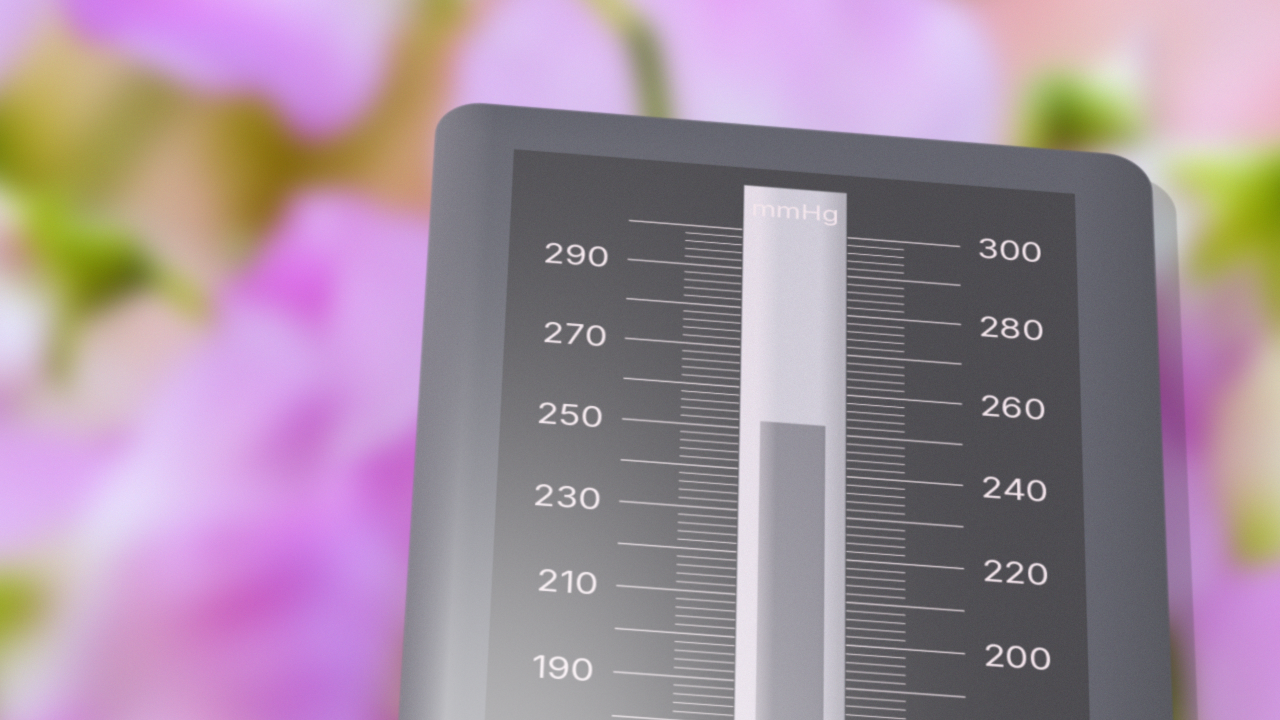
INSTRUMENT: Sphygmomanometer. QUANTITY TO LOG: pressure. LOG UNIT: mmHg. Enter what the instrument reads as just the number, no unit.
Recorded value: 252
